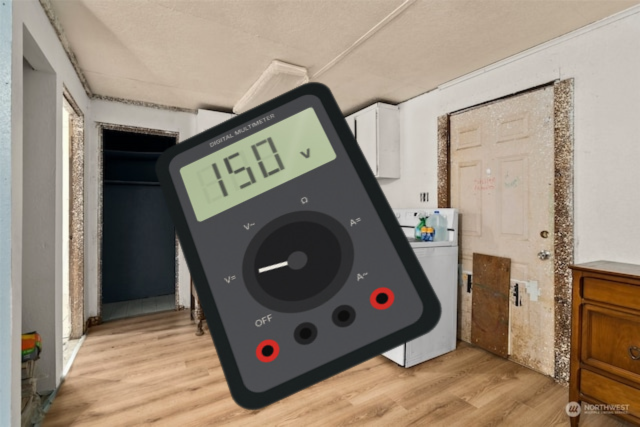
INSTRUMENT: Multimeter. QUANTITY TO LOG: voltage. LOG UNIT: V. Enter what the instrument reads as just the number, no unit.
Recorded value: 150
